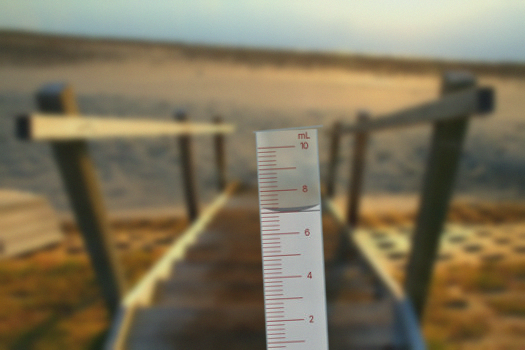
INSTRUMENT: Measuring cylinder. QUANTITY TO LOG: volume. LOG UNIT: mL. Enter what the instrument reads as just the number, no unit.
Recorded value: 7
